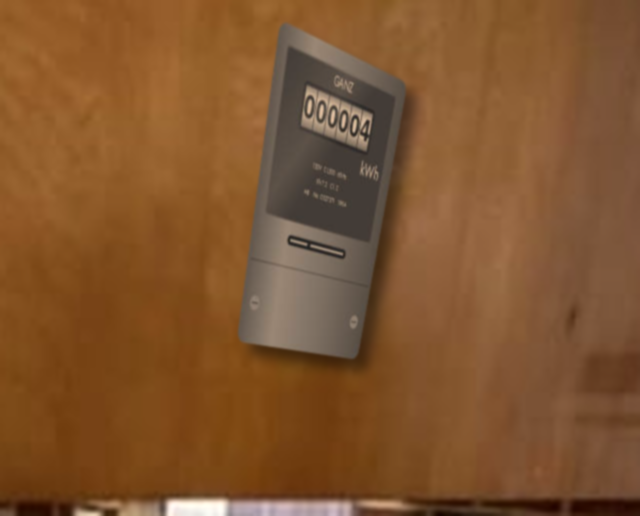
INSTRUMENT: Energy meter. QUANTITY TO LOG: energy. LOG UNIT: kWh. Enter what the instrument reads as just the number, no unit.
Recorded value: 4
